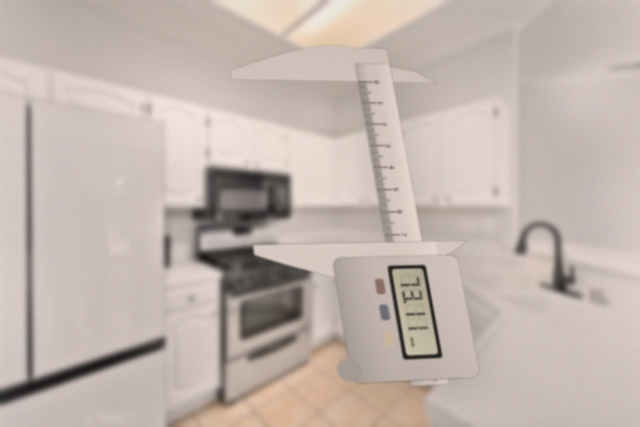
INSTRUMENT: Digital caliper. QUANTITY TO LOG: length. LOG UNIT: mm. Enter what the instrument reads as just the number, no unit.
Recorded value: 73.11
